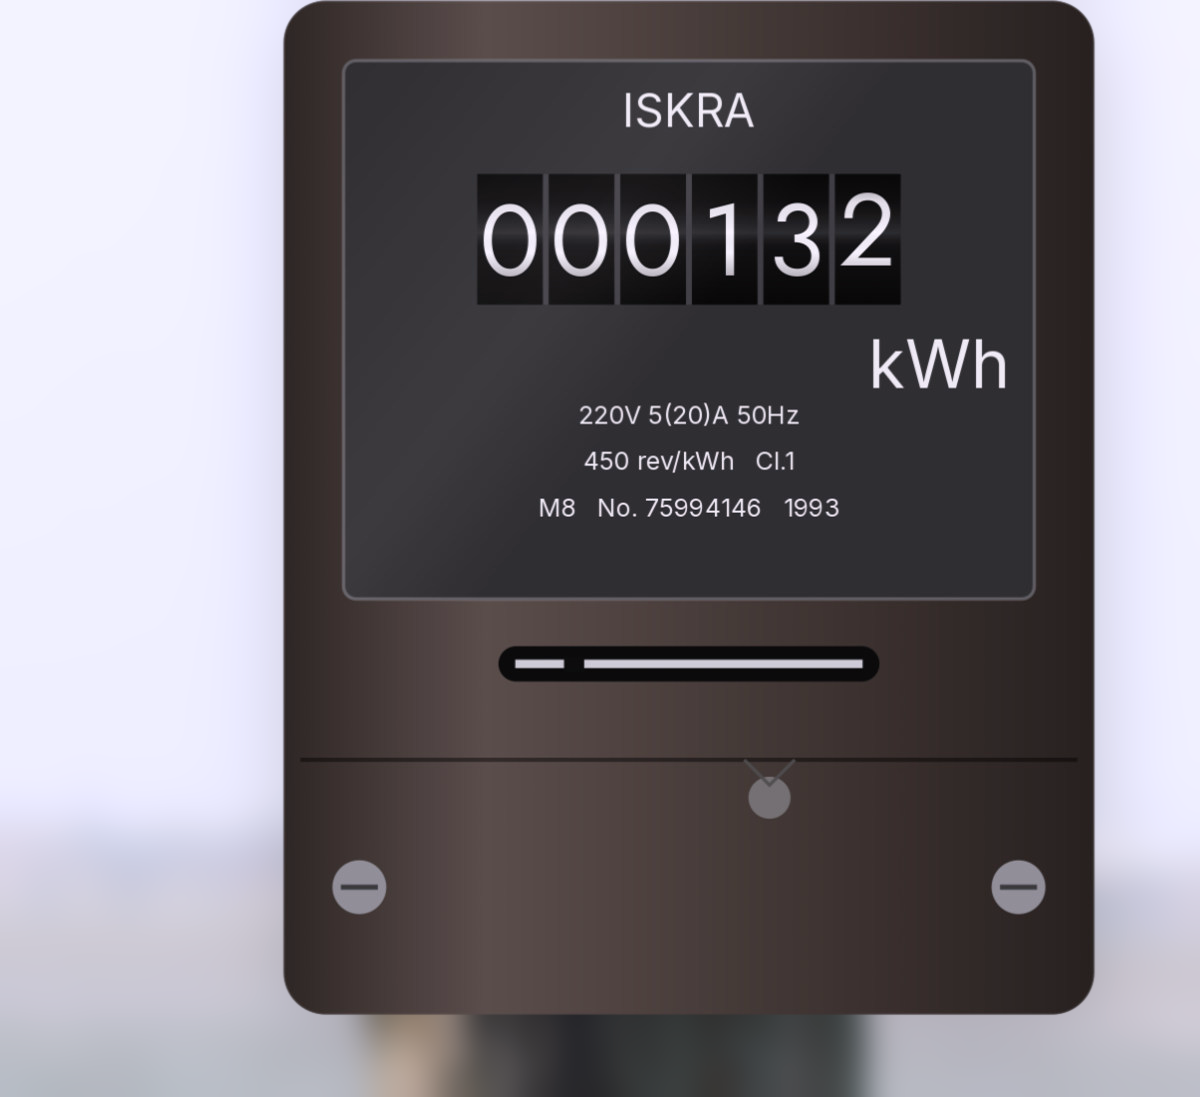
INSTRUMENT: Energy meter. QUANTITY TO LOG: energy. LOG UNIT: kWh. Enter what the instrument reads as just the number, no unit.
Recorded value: 132
